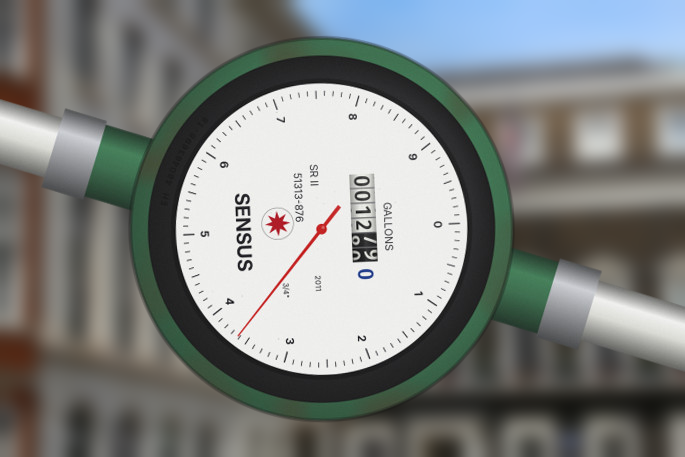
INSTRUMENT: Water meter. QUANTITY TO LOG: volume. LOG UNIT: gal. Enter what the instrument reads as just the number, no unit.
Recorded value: 12793.6
